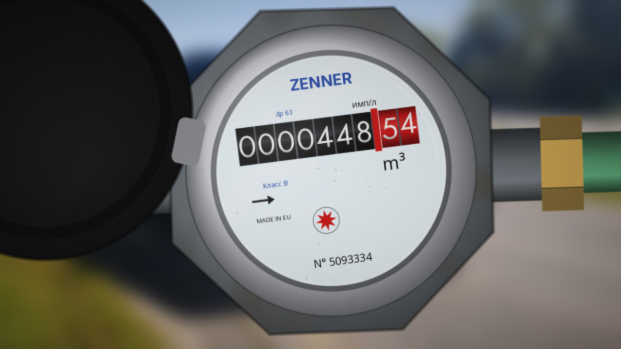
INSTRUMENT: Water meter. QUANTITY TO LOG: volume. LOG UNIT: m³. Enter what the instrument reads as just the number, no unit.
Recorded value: 448.54
